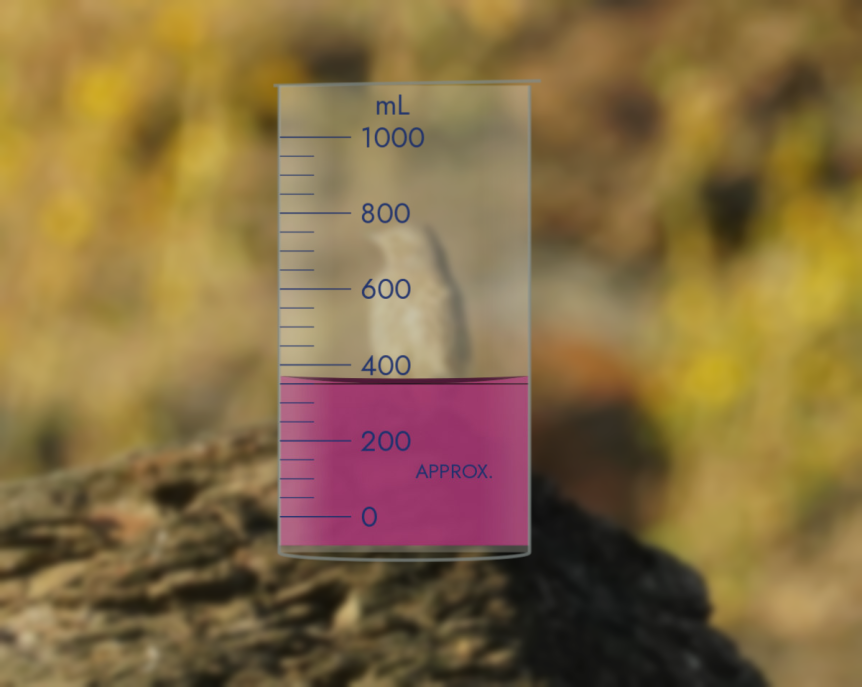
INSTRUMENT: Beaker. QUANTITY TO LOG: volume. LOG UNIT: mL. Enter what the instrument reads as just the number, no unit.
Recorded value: 350
